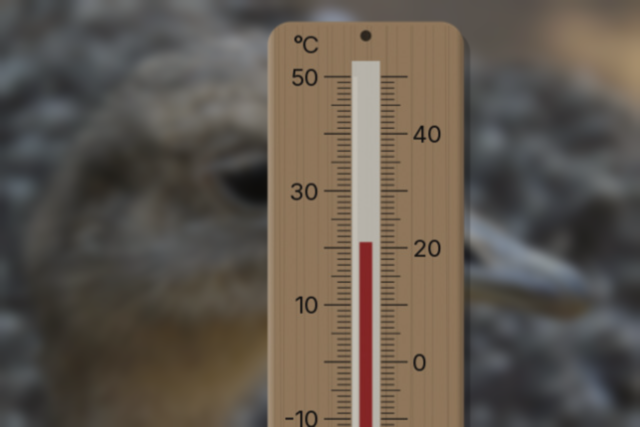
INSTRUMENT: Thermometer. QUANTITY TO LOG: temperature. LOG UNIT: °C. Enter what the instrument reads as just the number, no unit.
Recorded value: 21
